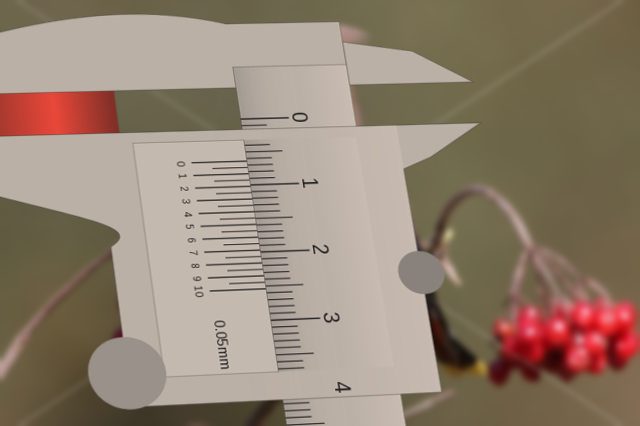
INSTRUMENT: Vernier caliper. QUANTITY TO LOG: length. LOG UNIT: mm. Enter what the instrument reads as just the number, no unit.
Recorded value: 6.4
